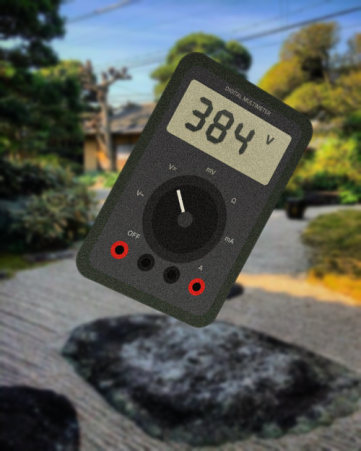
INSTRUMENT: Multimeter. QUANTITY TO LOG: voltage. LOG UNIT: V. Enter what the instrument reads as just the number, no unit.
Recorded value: 384
